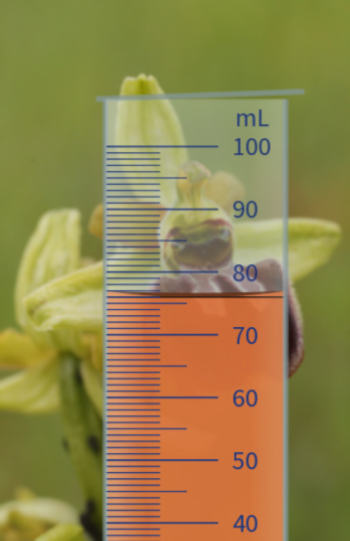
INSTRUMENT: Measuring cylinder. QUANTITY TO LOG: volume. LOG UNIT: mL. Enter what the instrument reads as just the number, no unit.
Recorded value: 76
